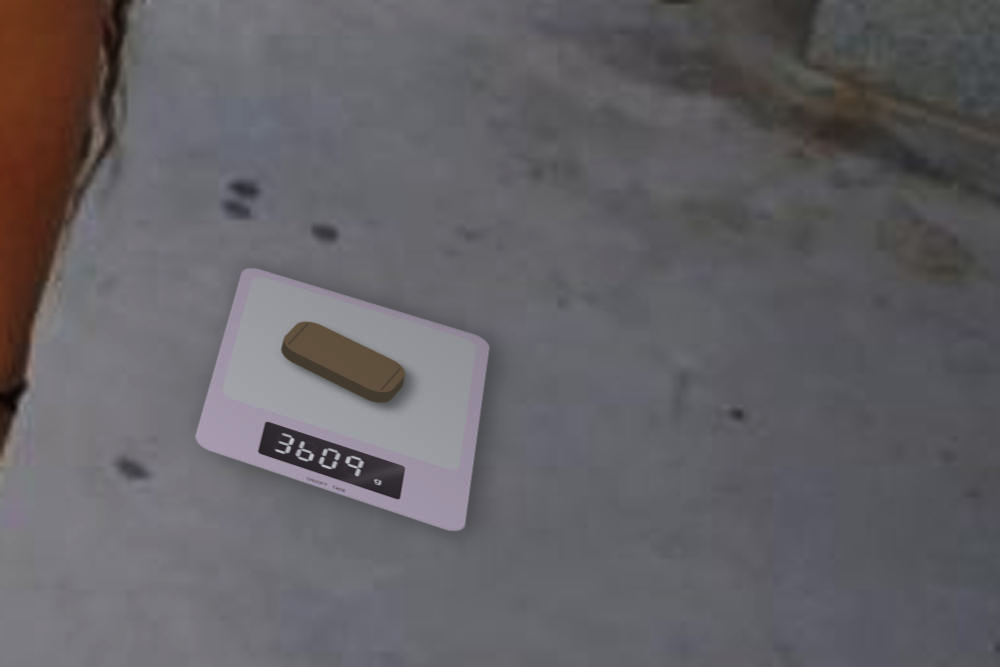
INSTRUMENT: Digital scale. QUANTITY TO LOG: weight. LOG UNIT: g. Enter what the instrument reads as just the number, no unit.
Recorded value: 3609
